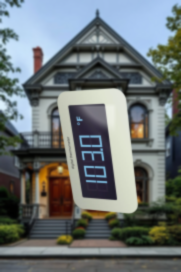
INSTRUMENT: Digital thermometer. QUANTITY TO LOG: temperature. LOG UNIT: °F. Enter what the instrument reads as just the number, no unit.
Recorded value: 103.0
